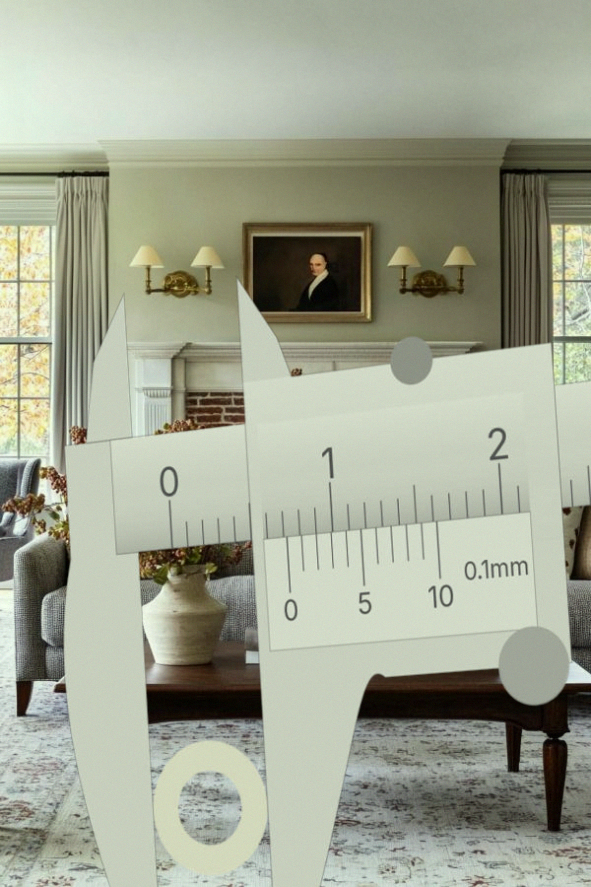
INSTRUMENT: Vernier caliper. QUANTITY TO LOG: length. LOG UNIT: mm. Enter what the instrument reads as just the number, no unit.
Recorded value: 7.2
